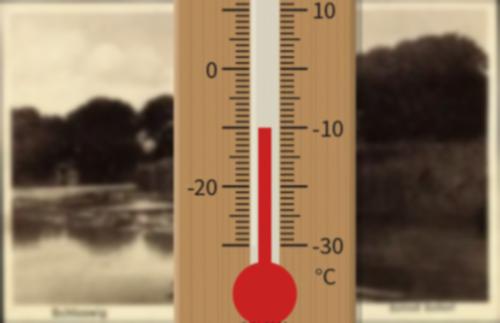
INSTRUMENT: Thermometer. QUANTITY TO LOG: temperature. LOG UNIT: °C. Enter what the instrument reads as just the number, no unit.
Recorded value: -10
